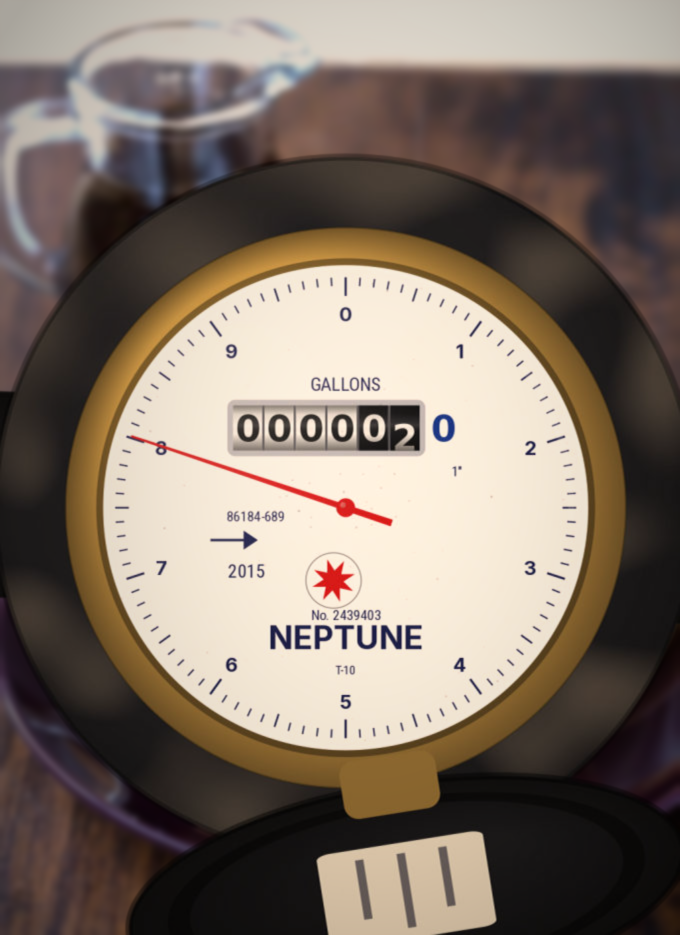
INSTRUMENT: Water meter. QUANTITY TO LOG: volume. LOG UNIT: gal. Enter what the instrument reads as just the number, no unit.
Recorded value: 18.0
